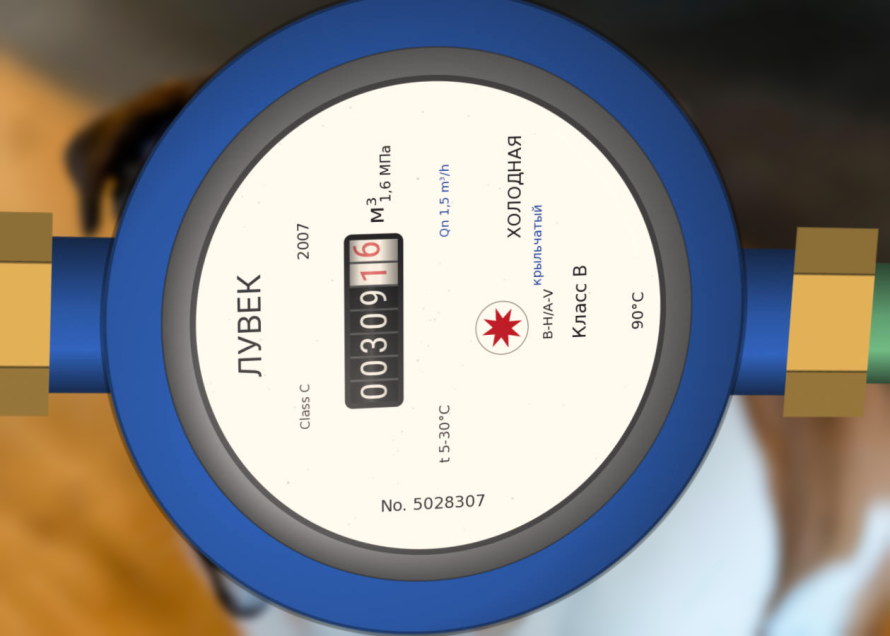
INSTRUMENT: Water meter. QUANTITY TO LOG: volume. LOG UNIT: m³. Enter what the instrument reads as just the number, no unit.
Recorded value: 309.16
